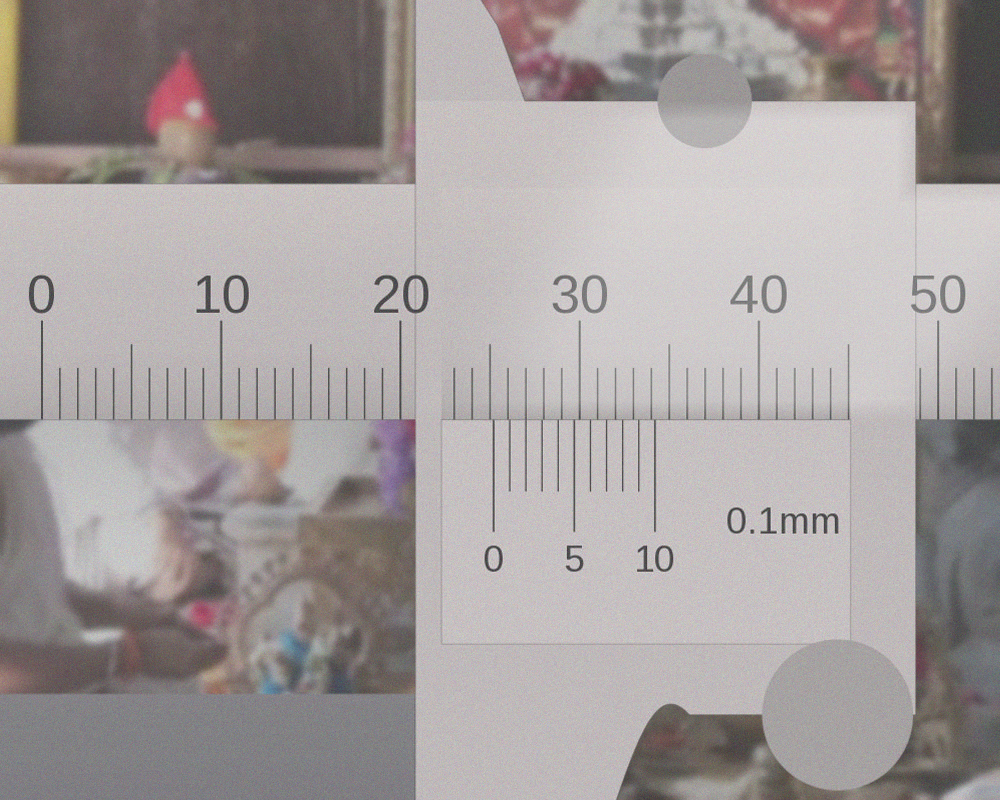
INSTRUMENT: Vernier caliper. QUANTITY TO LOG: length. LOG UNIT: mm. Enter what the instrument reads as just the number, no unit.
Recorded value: 25.2
